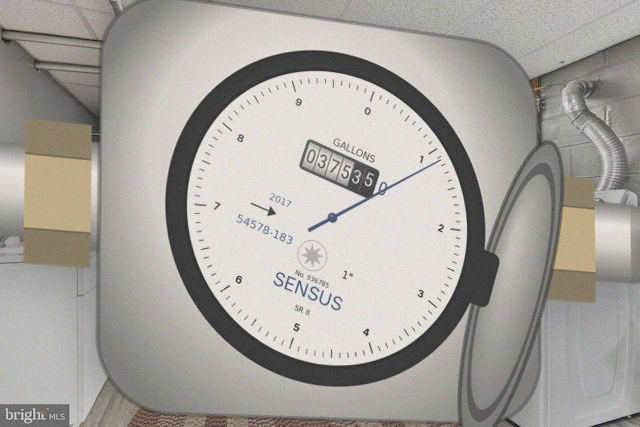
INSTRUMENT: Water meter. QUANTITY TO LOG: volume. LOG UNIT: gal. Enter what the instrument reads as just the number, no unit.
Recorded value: 375351.1
